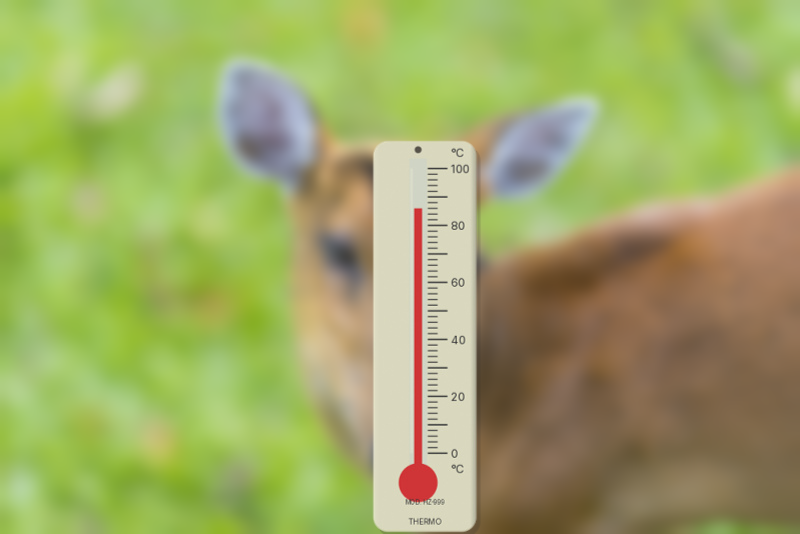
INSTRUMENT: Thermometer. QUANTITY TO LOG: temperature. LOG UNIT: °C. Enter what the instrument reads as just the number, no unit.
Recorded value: 86
